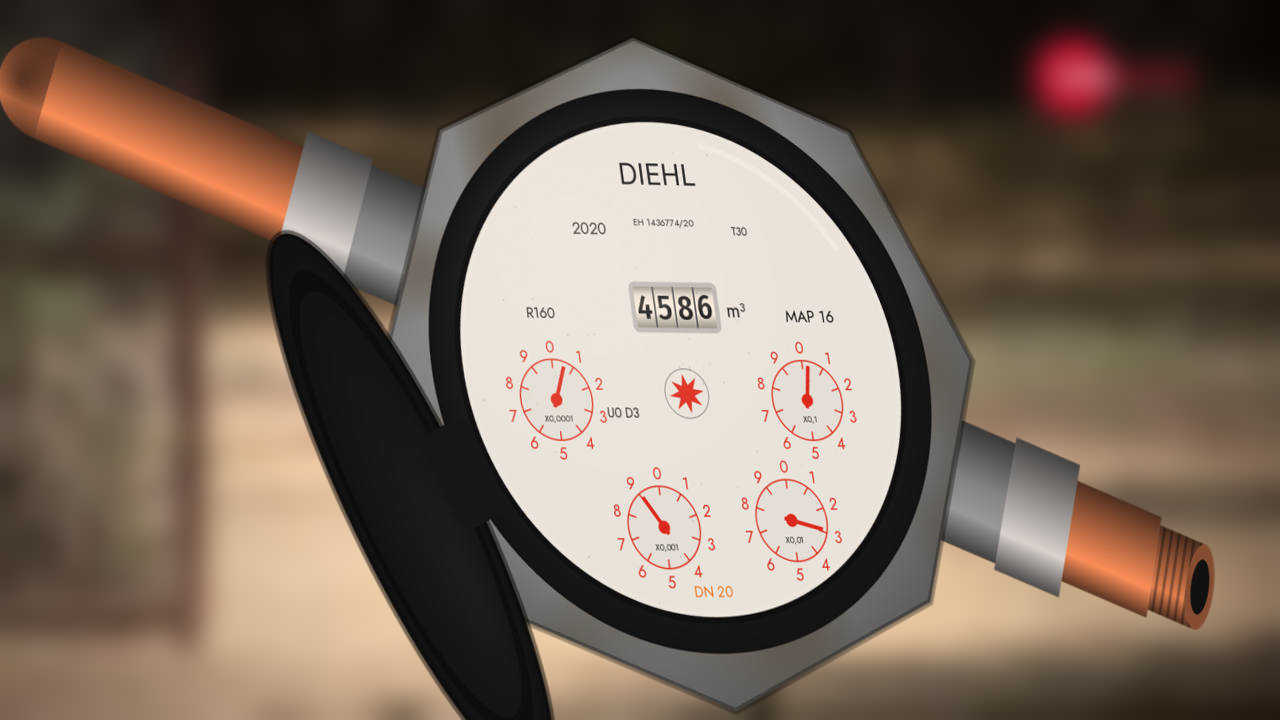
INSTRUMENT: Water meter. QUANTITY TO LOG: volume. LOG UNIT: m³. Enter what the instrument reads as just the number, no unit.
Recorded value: 4586.0290
